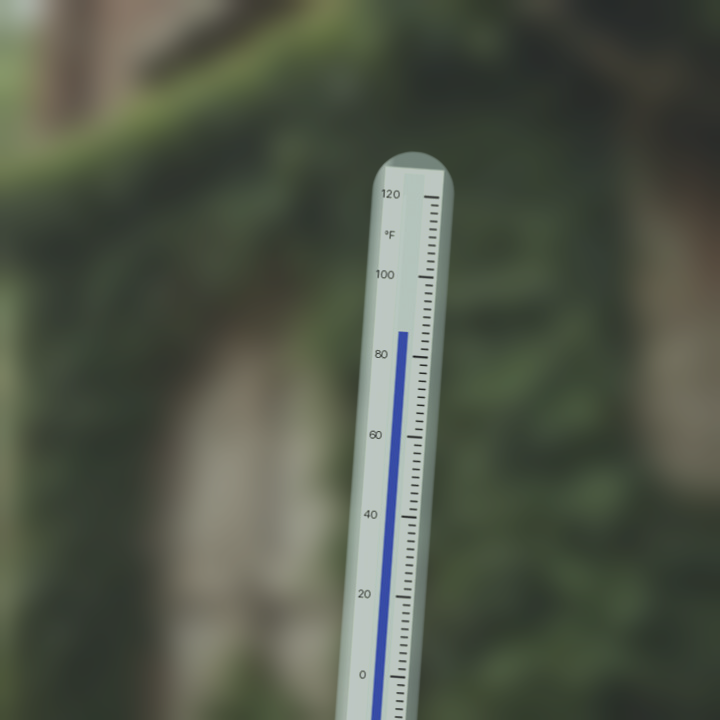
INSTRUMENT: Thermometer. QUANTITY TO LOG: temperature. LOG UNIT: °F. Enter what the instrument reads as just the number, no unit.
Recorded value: 86
